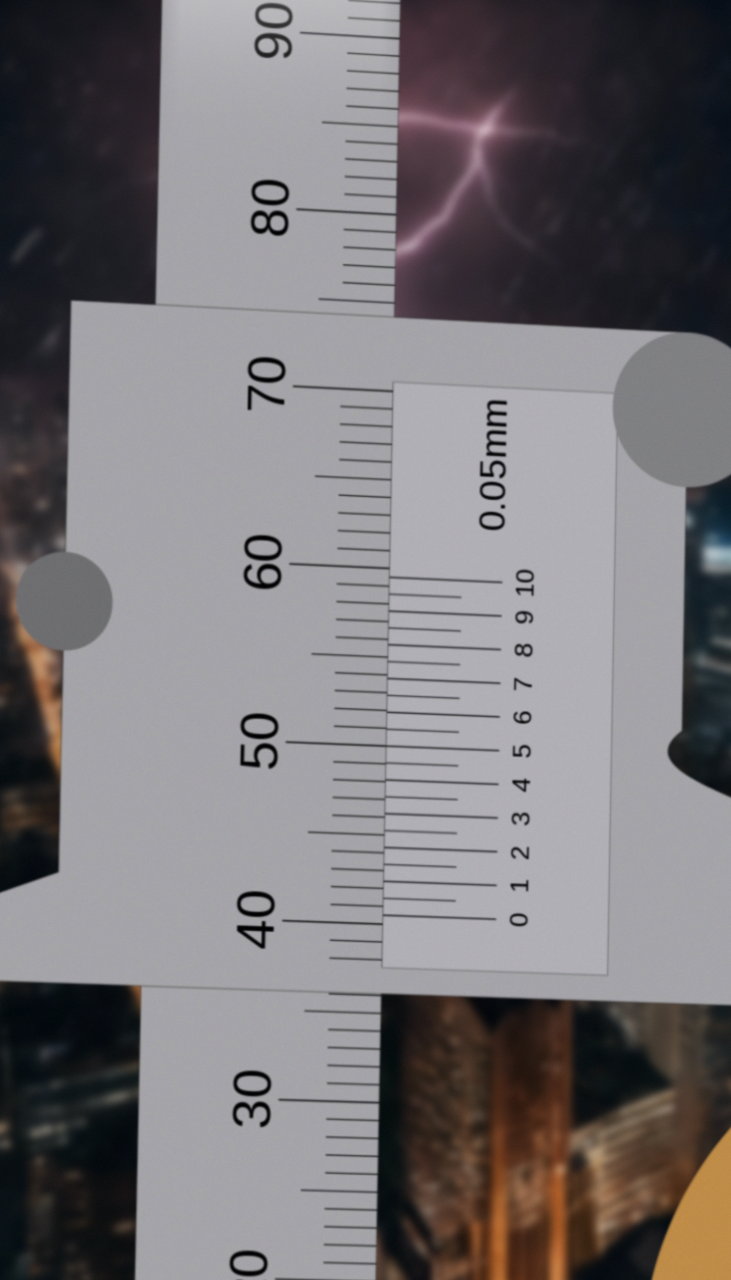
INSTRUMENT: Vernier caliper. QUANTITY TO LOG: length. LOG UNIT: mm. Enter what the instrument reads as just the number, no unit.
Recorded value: 40.5
